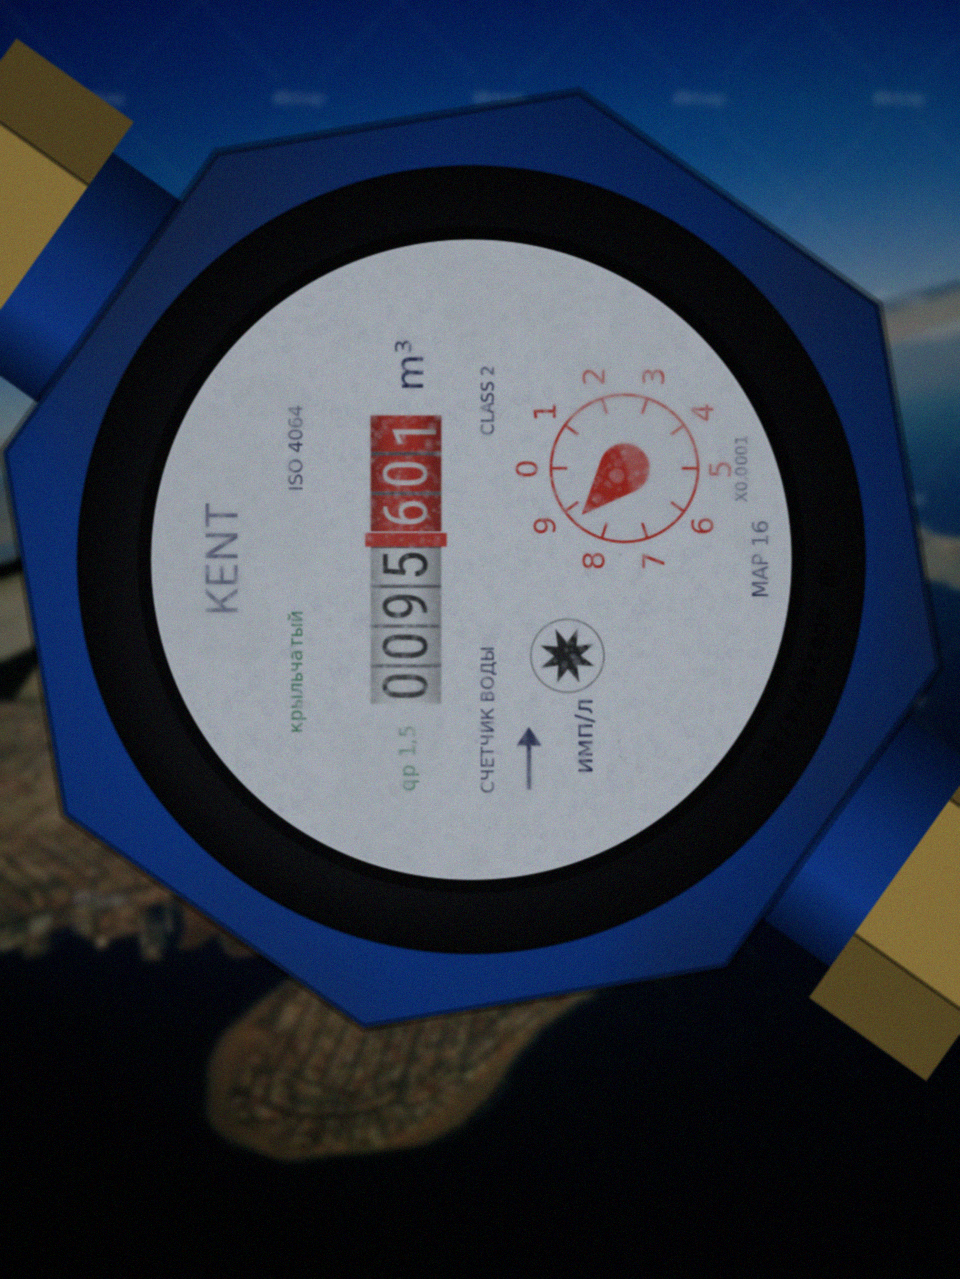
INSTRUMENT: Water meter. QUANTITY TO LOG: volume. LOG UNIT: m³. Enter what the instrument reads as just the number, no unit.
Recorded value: 95.6008
